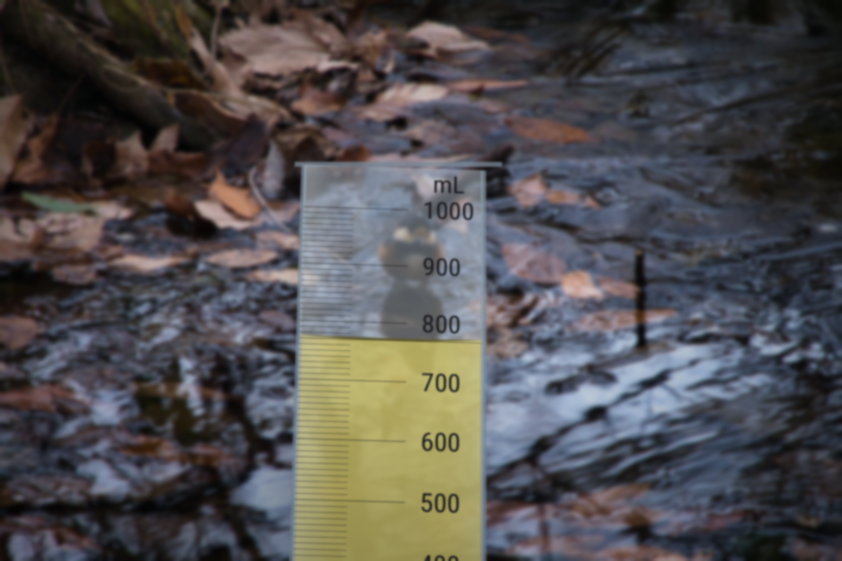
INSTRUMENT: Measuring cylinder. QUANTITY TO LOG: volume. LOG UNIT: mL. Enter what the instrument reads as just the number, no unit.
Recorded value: 770
